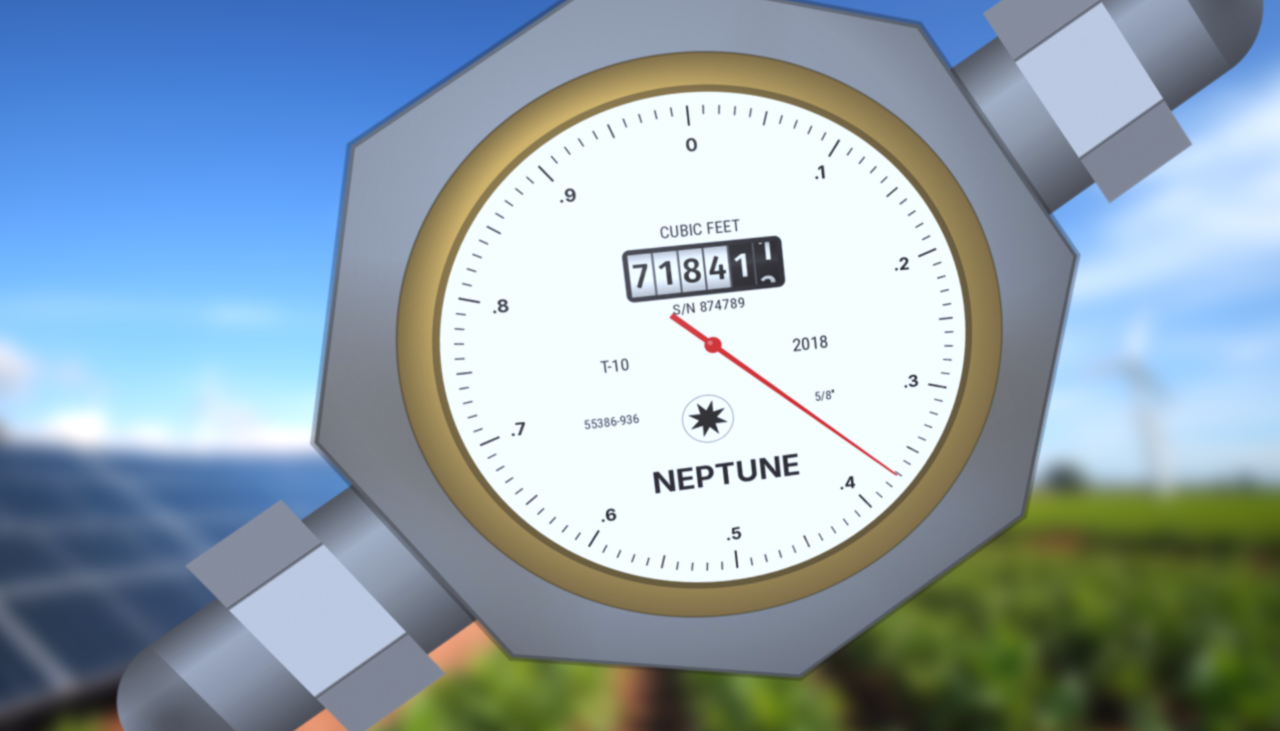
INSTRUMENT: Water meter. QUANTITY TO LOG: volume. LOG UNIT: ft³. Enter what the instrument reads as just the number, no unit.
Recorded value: 718411.37
